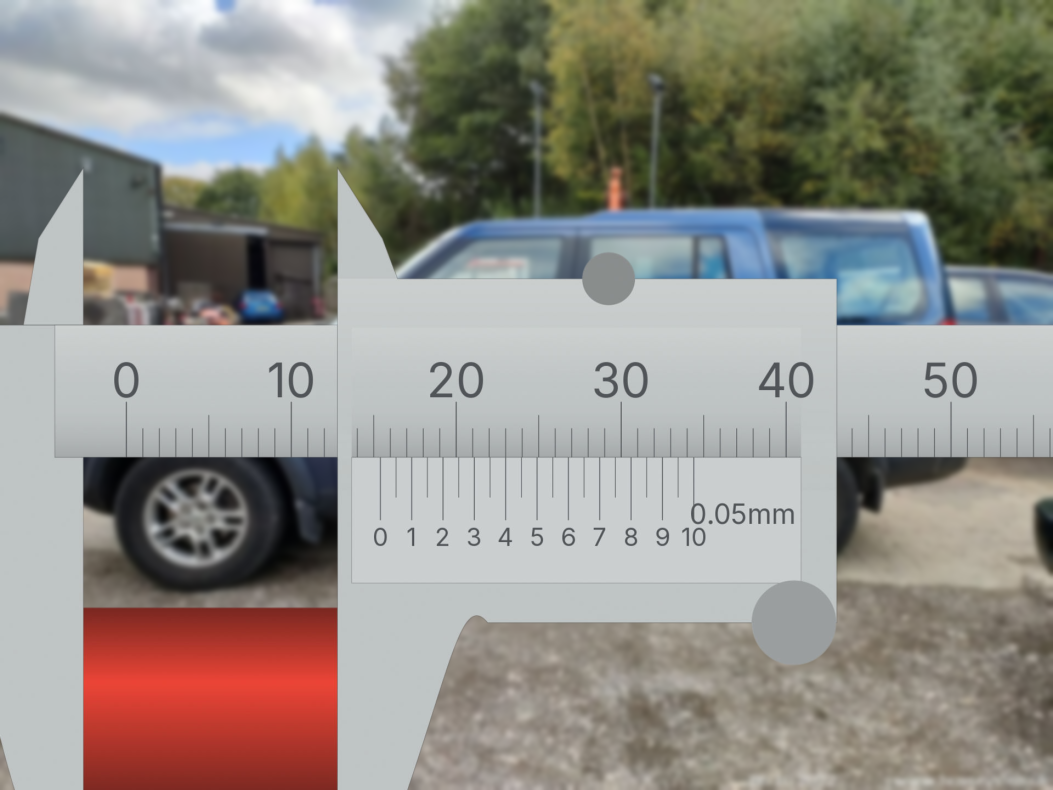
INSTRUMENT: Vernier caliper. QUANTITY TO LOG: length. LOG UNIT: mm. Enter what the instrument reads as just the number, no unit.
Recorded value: 15.4
